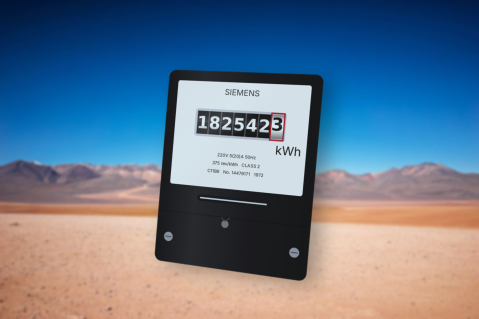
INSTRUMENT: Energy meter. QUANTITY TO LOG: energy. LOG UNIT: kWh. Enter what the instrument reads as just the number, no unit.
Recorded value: 182542.3
